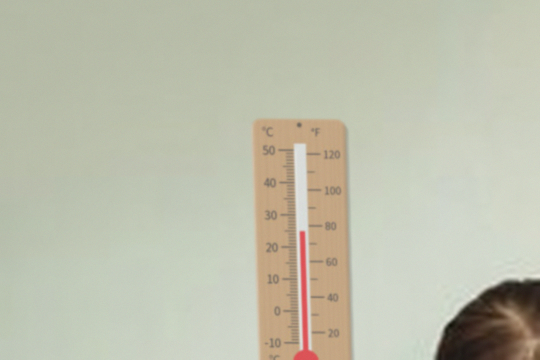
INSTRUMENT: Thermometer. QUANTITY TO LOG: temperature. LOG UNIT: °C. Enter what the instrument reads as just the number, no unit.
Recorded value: 25
